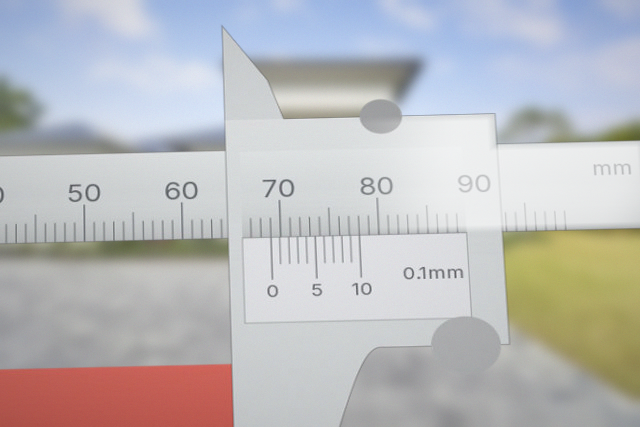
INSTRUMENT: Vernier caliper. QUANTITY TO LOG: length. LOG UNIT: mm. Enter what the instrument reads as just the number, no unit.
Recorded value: 69.0
